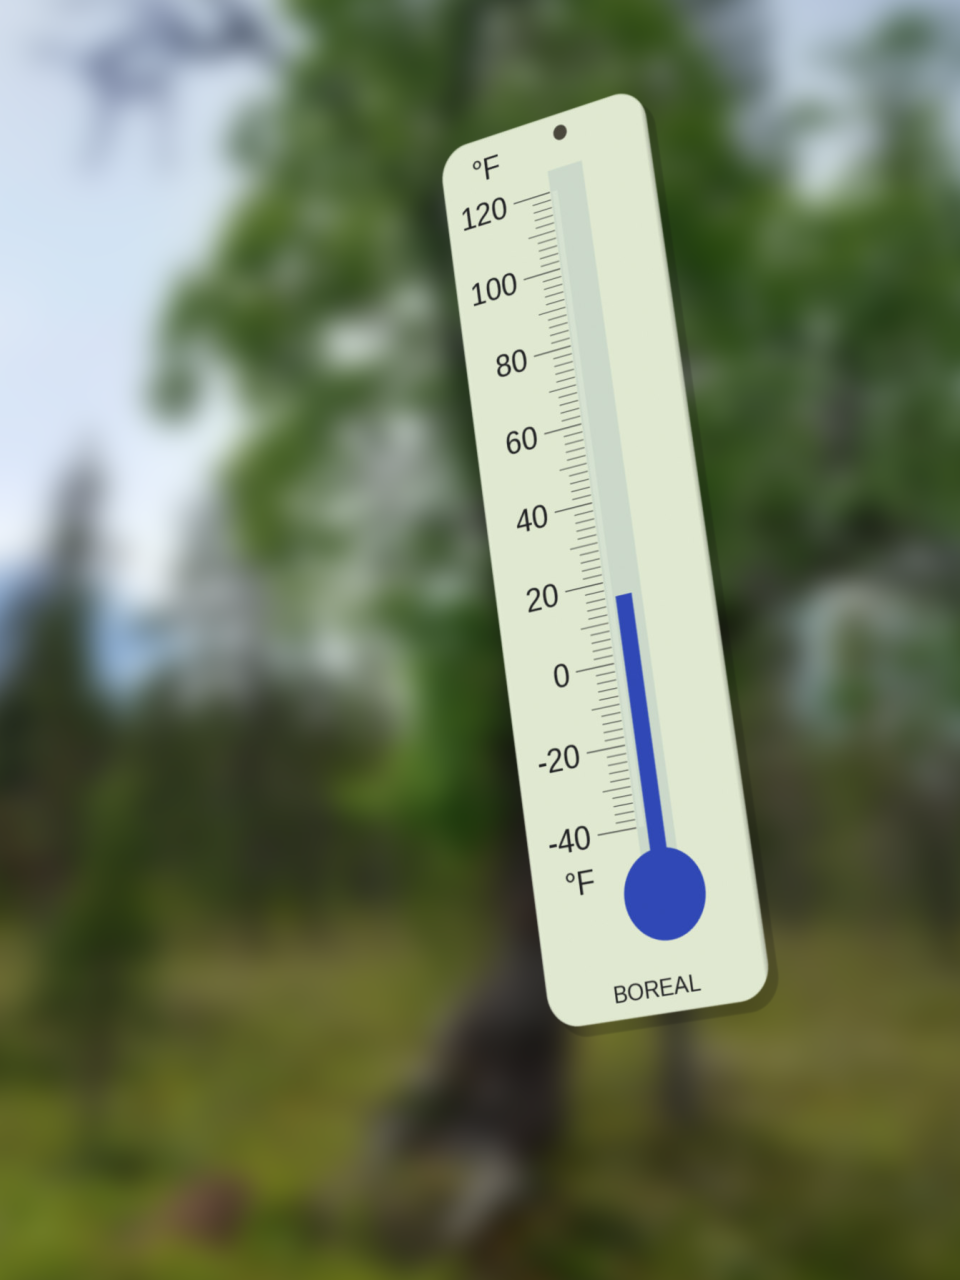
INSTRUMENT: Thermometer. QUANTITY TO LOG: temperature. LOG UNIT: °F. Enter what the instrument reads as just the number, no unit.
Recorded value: 16
